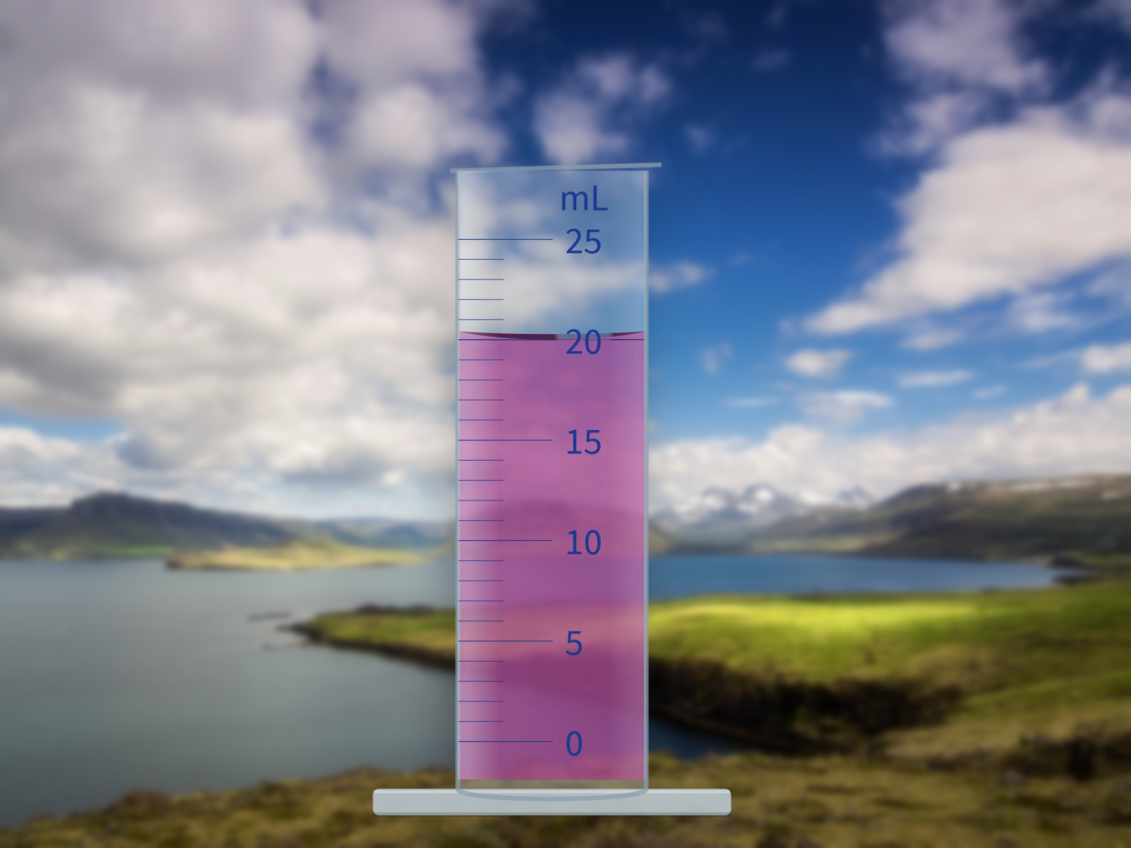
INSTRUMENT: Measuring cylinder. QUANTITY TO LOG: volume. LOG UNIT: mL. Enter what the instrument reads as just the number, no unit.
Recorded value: 20
